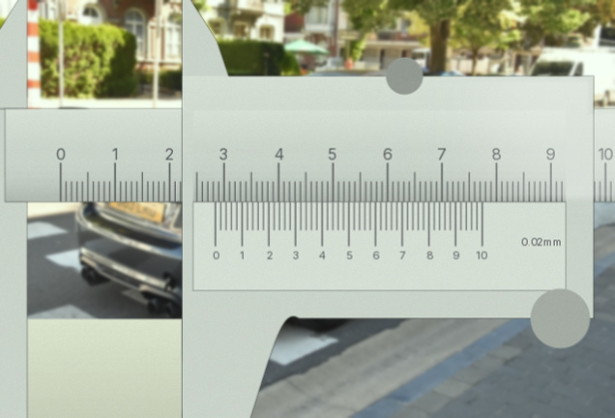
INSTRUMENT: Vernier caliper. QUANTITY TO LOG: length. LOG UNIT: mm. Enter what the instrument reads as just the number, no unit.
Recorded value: 28.4
